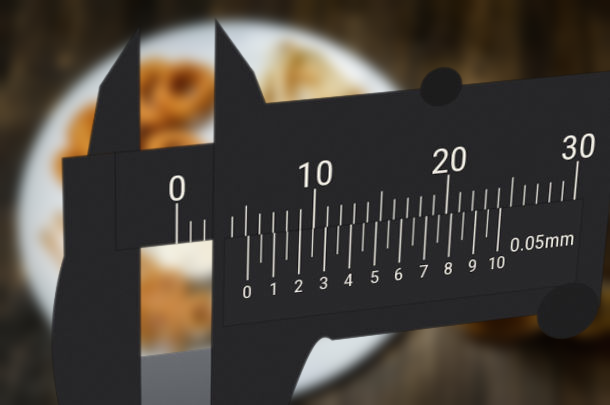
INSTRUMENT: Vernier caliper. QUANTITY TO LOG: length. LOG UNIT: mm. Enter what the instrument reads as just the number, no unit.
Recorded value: 5.2
